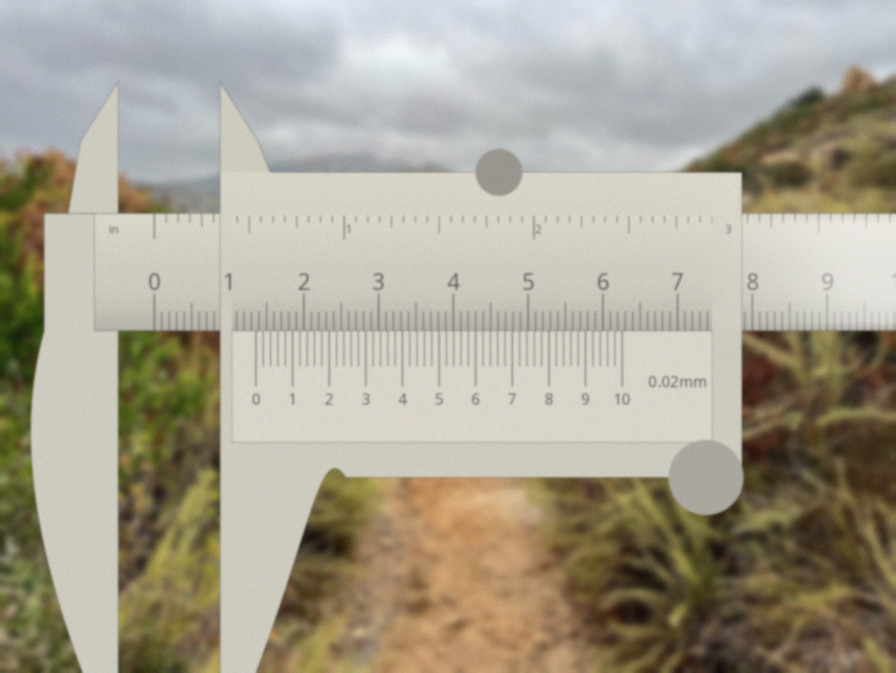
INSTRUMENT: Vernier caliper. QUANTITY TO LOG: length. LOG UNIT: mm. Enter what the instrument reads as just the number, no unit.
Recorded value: 13.6
